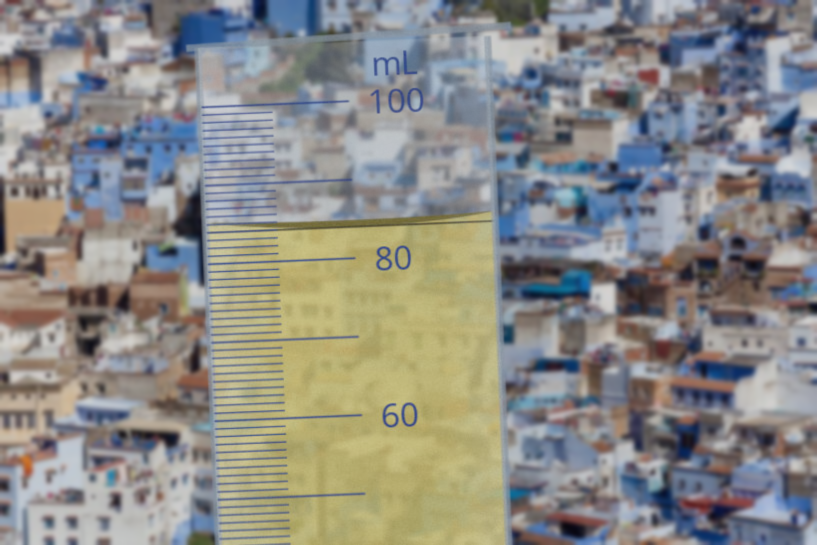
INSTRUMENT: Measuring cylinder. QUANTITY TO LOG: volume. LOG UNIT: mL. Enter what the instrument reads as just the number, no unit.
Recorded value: 84
